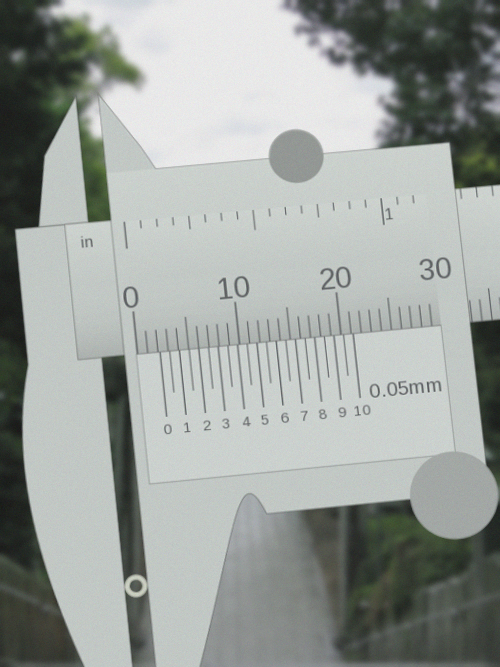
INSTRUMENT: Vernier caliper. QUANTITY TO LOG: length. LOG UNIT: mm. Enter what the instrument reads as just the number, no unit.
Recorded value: 2.2
